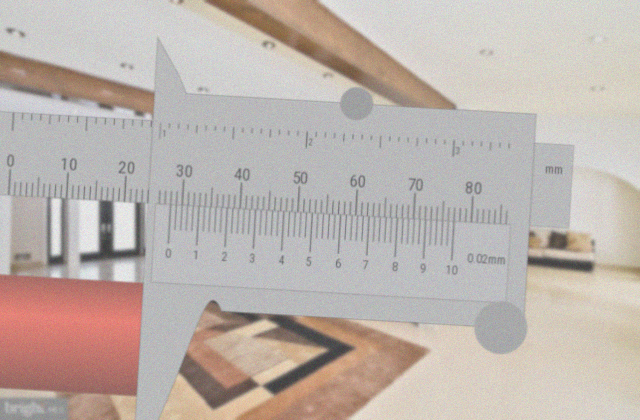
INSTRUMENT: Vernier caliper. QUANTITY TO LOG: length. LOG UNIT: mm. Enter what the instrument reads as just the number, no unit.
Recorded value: 28.0
